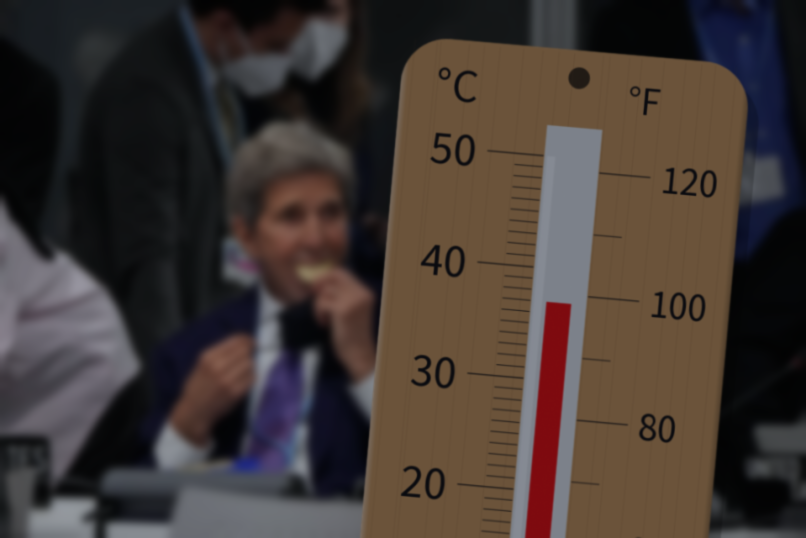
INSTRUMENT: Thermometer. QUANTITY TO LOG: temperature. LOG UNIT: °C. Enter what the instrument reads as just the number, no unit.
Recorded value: 37
